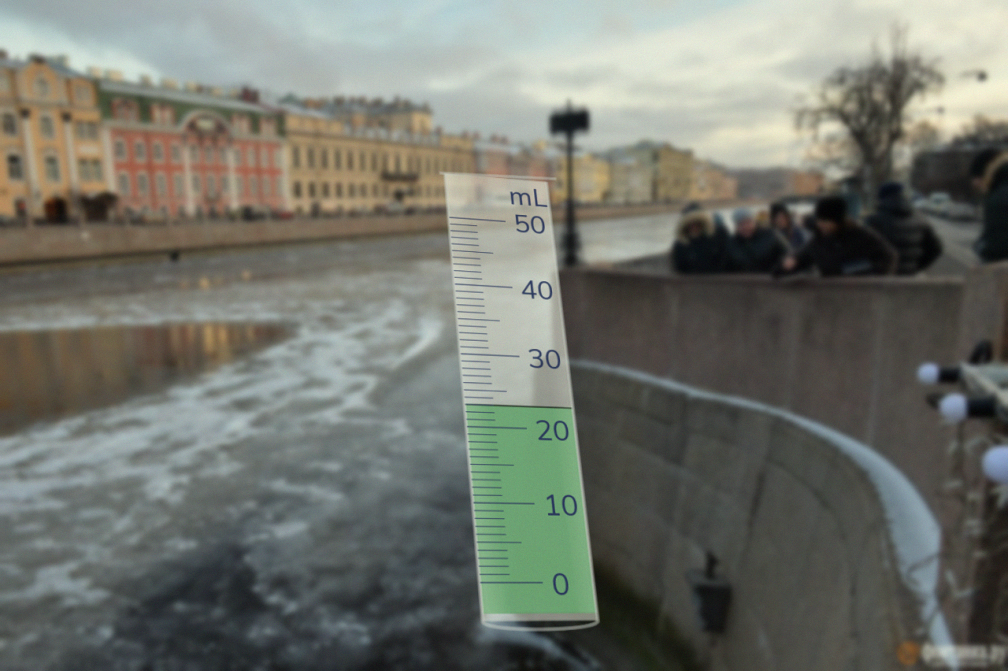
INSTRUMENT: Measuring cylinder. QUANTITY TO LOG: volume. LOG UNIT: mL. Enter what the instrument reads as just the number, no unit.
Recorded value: 23
